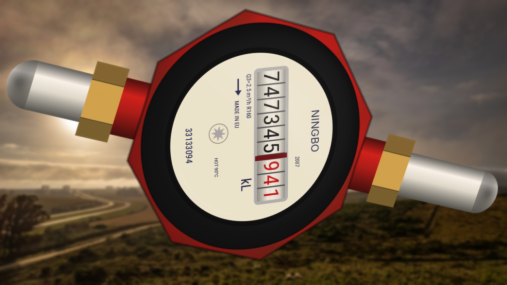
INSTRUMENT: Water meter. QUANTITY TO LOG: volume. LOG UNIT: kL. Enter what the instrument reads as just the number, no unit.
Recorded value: 747345.941
